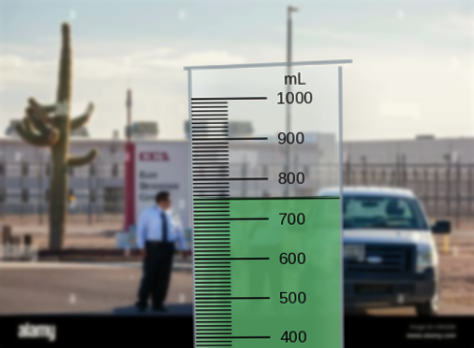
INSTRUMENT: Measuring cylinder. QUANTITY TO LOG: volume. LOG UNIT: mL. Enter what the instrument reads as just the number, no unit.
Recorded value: 750
